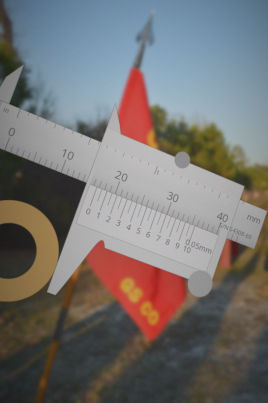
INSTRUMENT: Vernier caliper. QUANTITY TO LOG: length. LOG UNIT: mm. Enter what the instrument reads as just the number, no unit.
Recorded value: 16.6
